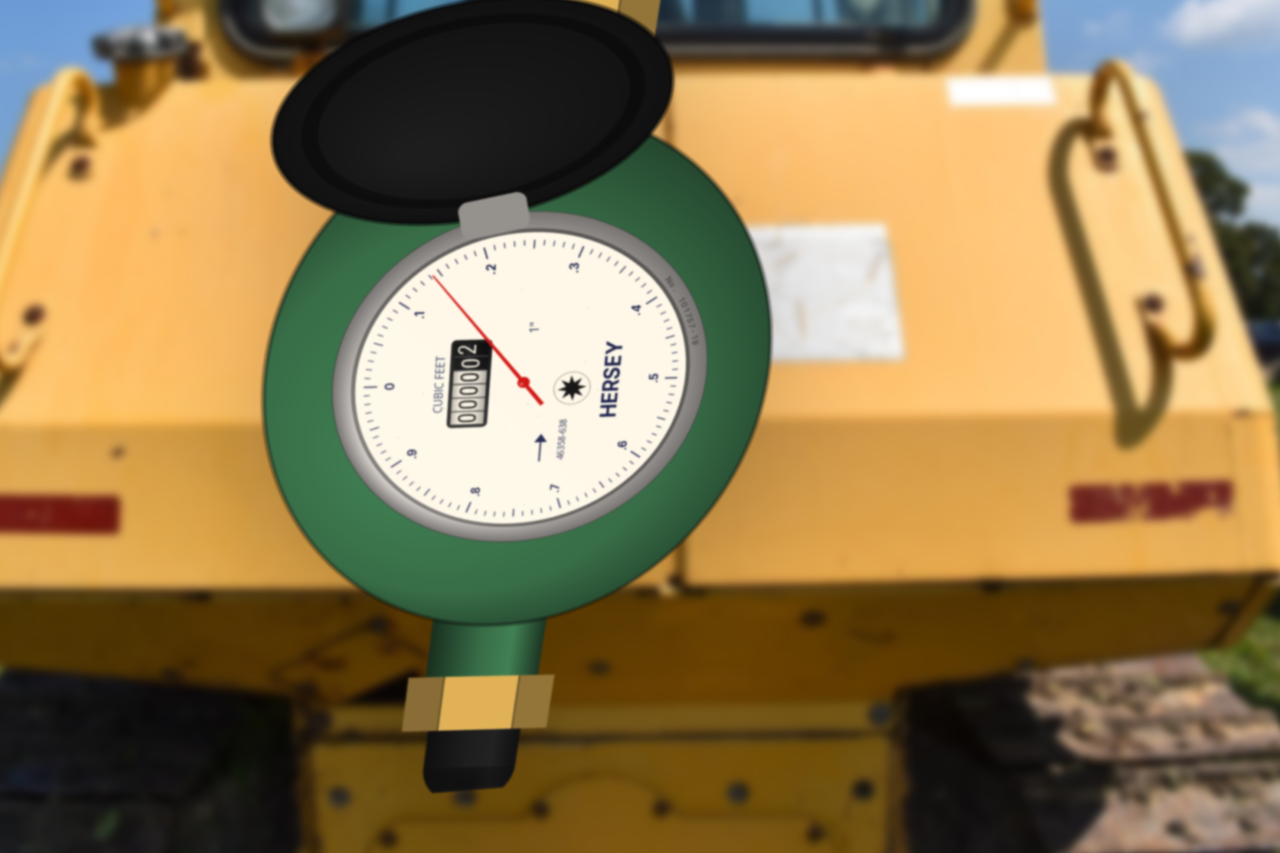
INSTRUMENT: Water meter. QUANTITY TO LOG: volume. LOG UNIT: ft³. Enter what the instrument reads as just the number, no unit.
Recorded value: 2.14
